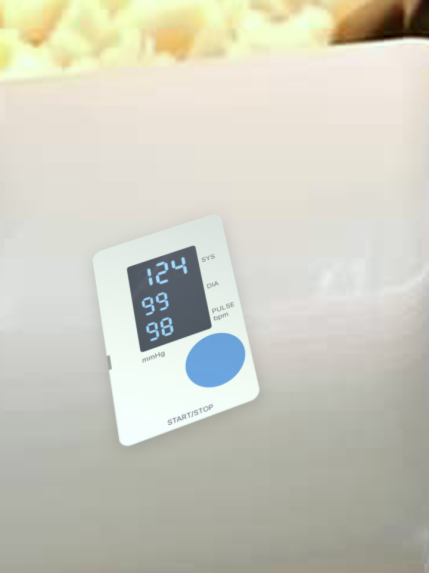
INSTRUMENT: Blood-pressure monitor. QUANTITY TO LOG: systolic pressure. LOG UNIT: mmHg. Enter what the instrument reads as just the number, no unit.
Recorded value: 124
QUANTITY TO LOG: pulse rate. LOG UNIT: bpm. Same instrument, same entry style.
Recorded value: 98
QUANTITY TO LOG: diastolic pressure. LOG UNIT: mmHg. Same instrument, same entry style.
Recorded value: 99
